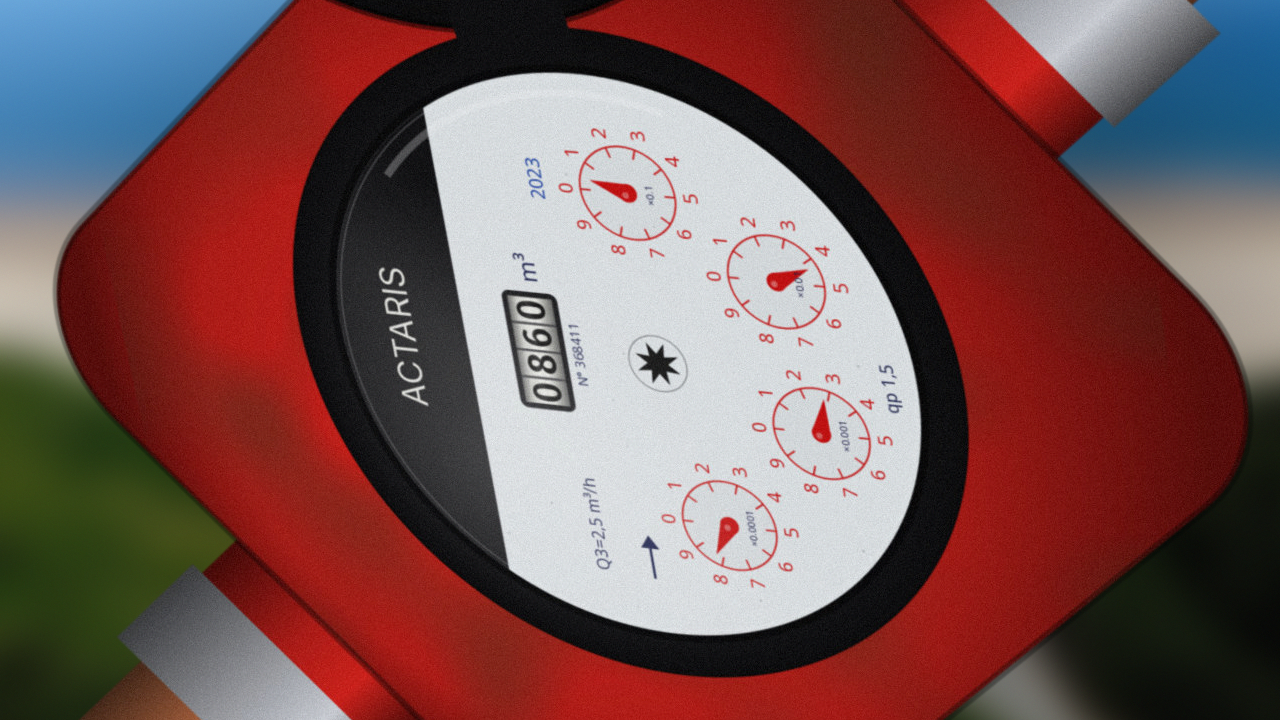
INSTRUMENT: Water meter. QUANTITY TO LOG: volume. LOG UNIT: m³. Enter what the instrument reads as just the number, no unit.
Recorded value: 860.0428
